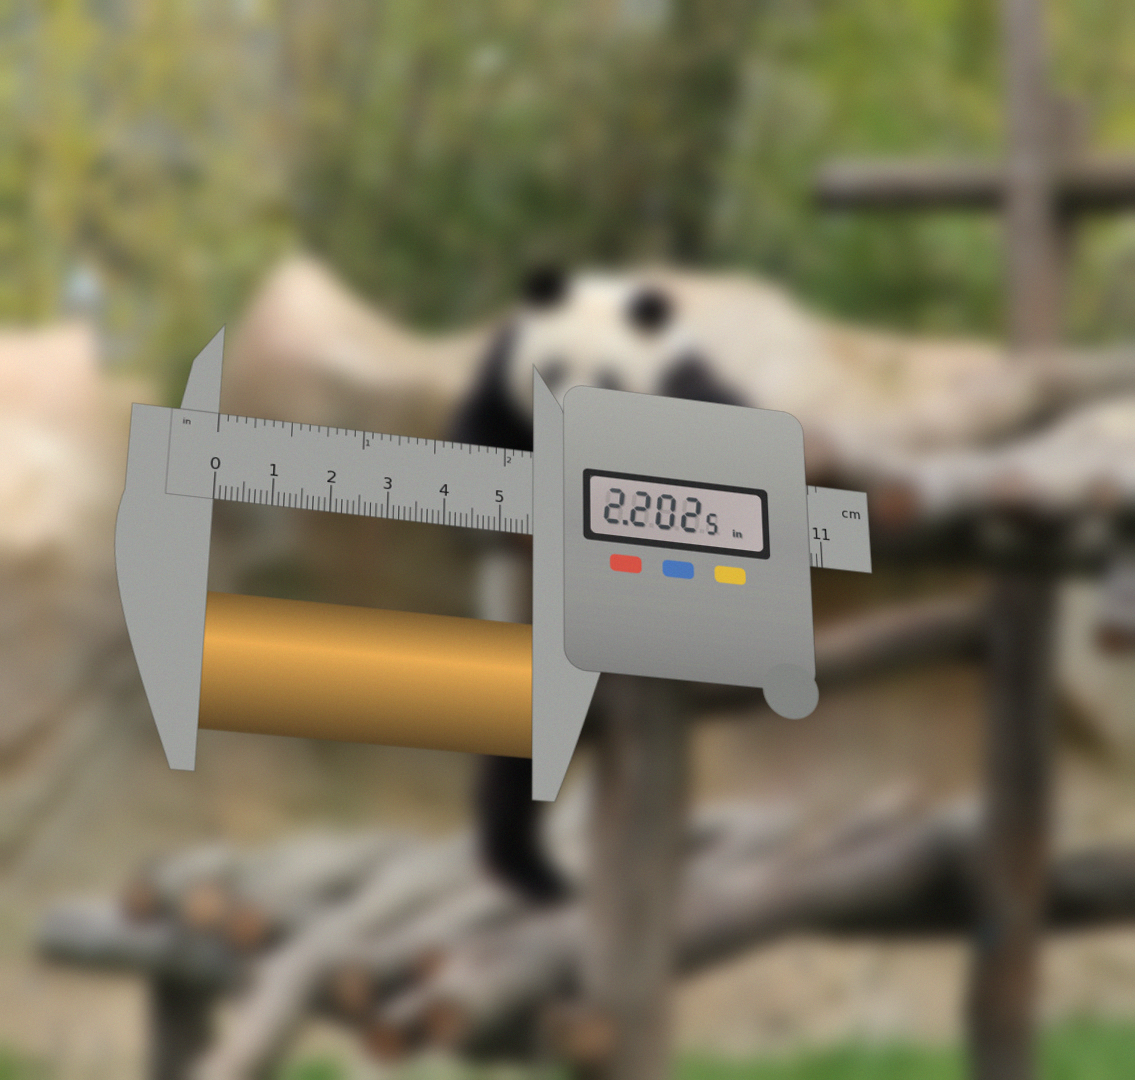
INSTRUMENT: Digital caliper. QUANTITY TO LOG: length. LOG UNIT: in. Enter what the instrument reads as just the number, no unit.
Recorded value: 2.2025
